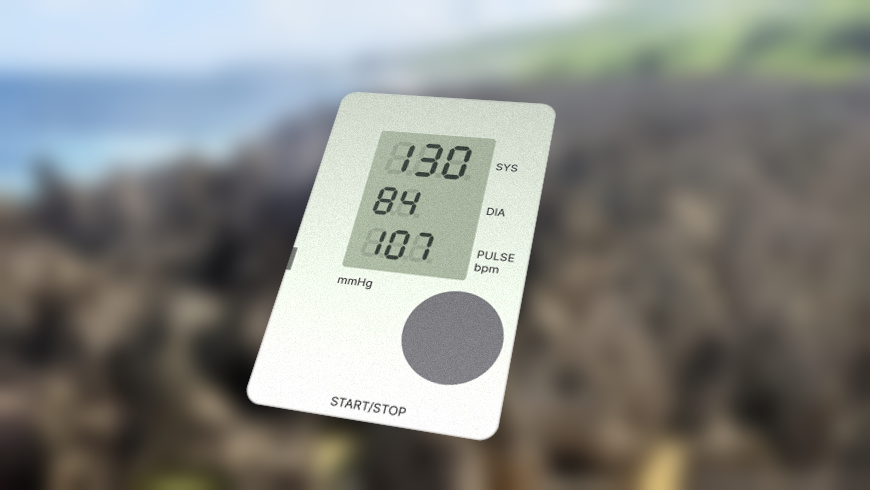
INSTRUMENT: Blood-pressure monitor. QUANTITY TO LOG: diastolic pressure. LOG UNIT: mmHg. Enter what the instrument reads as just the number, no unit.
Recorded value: 84
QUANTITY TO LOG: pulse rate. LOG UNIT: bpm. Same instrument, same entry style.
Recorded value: 107
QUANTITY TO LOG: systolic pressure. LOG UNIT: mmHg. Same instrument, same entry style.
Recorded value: 130
